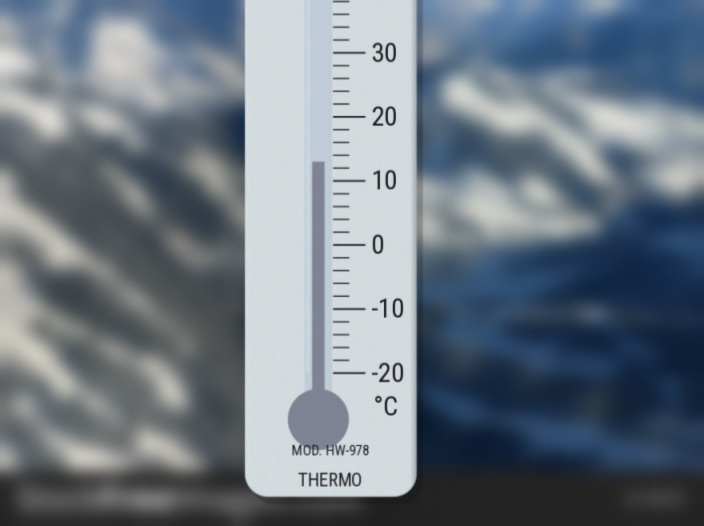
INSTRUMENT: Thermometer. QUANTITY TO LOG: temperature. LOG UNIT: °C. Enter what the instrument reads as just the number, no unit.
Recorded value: 13
